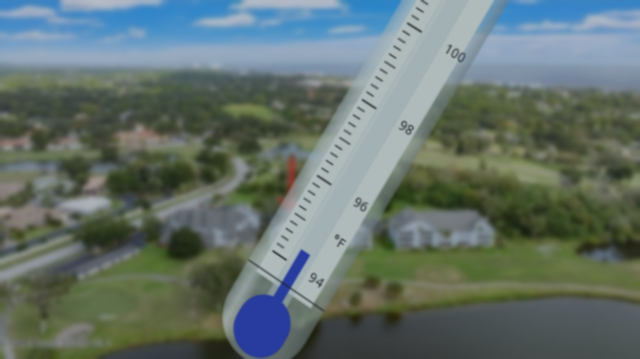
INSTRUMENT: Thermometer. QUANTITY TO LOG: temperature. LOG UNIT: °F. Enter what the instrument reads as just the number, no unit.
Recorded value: 94.4
